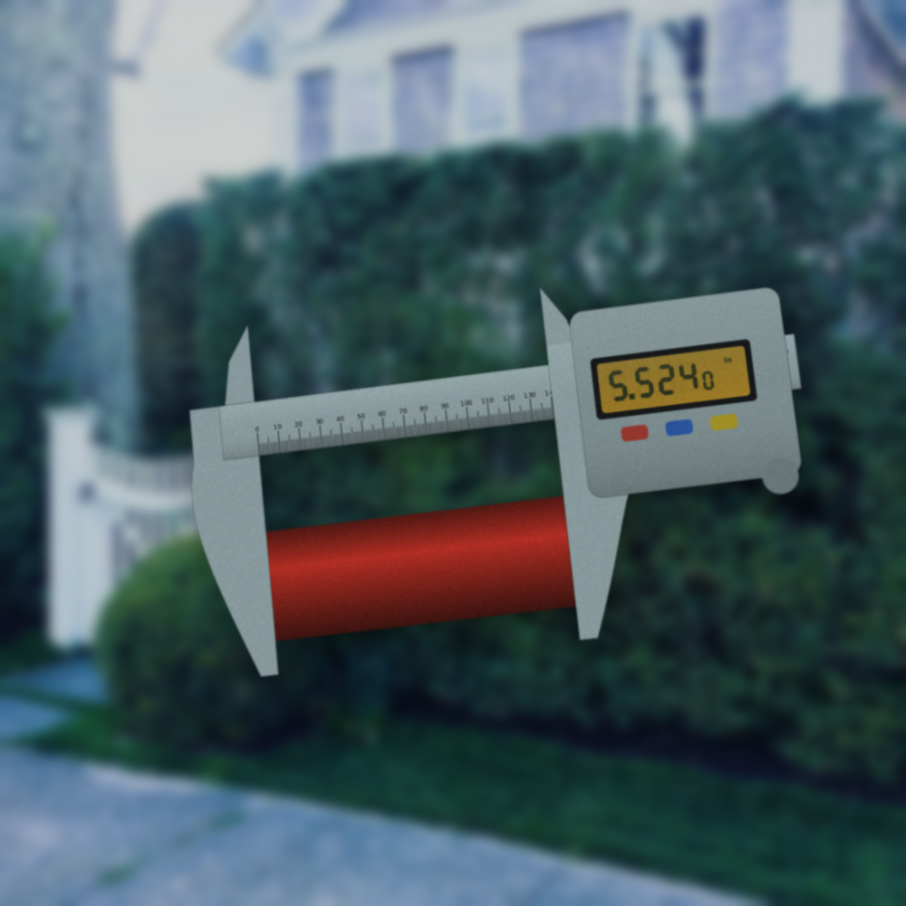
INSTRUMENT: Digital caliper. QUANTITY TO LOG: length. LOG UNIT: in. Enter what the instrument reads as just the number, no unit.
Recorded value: 5.5240
